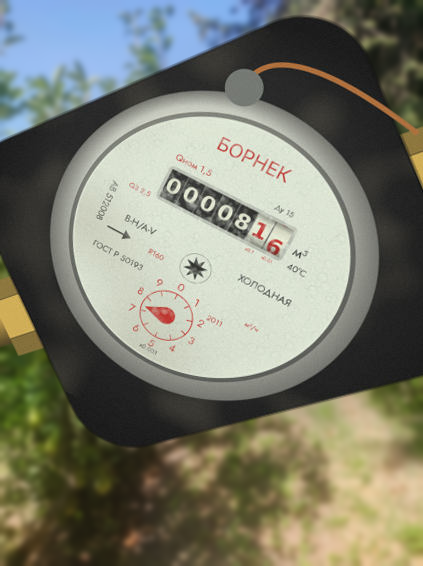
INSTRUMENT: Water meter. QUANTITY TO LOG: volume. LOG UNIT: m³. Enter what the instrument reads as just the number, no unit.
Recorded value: 8.157
